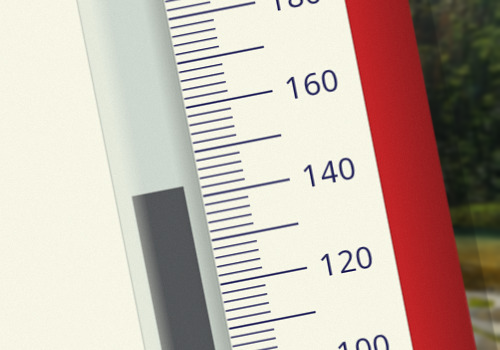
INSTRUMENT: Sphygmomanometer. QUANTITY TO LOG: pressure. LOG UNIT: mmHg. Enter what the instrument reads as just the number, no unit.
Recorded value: 143
